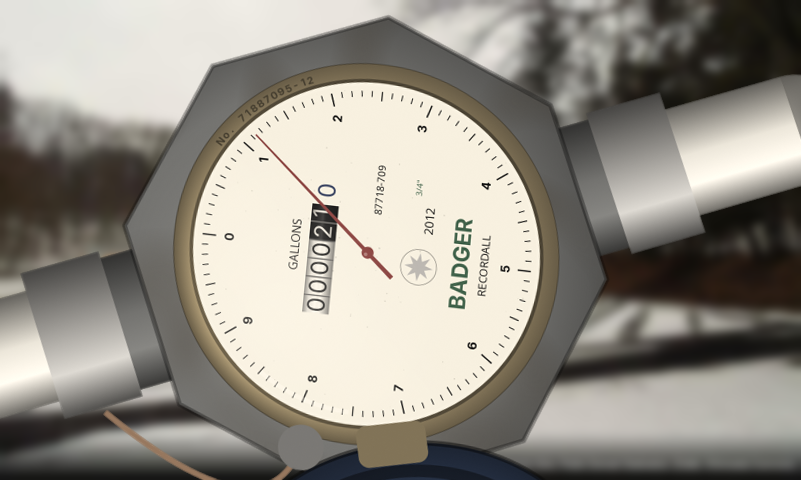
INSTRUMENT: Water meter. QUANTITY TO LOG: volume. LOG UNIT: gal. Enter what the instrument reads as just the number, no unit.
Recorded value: 211.1
